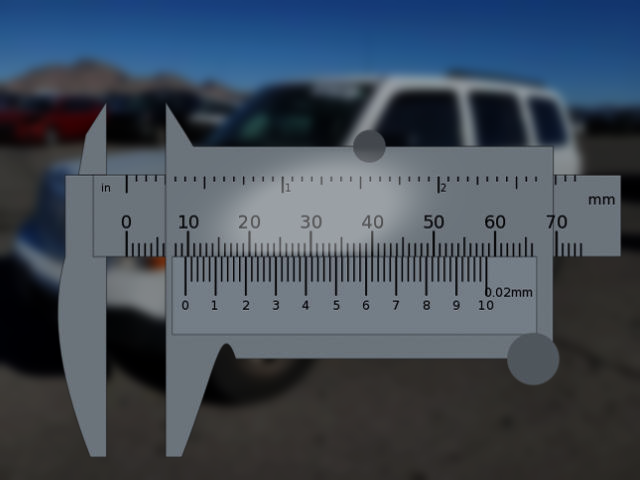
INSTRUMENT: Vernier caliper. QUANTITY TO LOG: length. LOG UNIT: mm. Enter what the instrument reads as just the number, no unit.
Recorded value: 9.6
